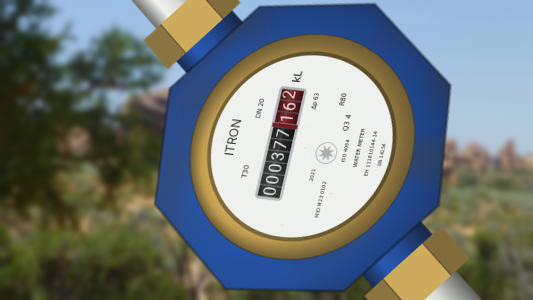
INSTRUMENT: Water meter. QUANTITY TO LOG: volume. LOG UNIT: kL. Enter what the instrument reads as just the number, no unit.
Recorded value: 377.162
